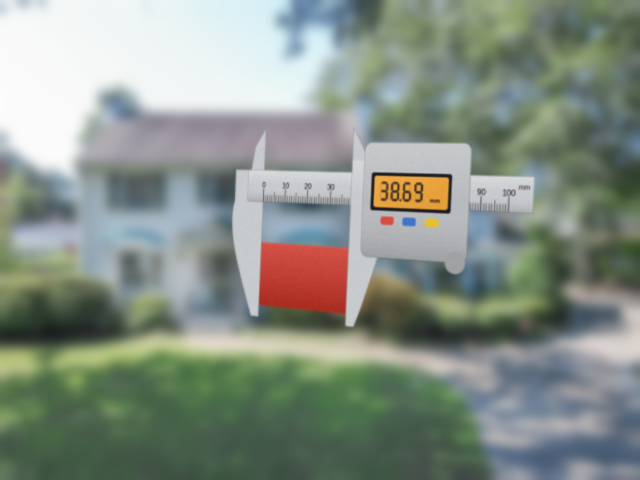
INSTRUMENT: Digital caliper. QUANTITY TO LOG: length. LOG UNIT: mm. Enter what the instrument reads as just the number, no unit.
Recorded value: 38.69
